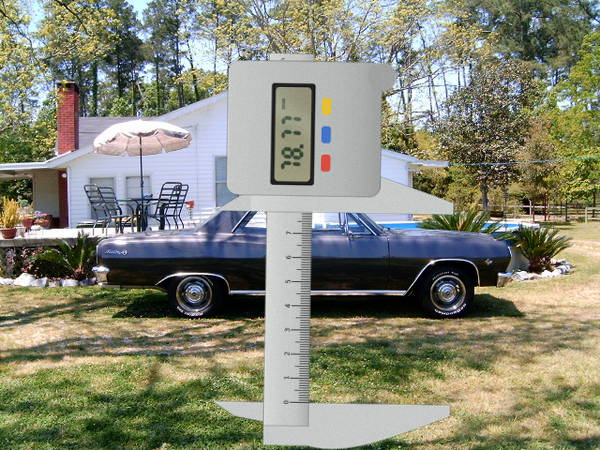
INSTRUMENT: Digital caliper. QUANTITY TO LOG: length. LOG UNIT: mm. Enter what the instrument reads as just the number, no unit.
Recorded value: 78.77
